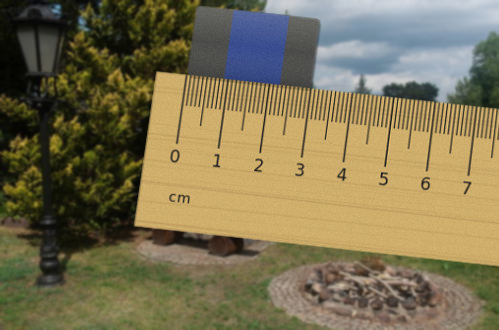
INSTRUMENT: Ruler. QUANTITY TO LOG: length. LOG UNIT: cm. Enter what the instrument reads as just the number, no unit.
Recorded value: 3
